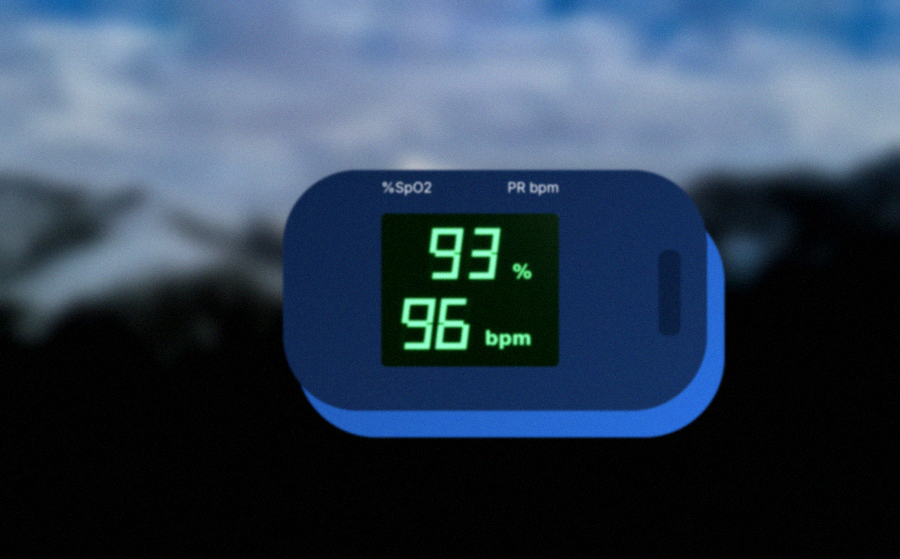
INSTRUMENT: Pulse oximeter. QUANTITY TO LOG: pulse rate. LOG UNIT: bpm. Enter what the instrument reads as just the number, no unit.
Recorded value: 96
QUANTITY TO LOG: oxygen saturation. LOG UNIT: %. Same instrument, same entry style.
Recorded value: 93
